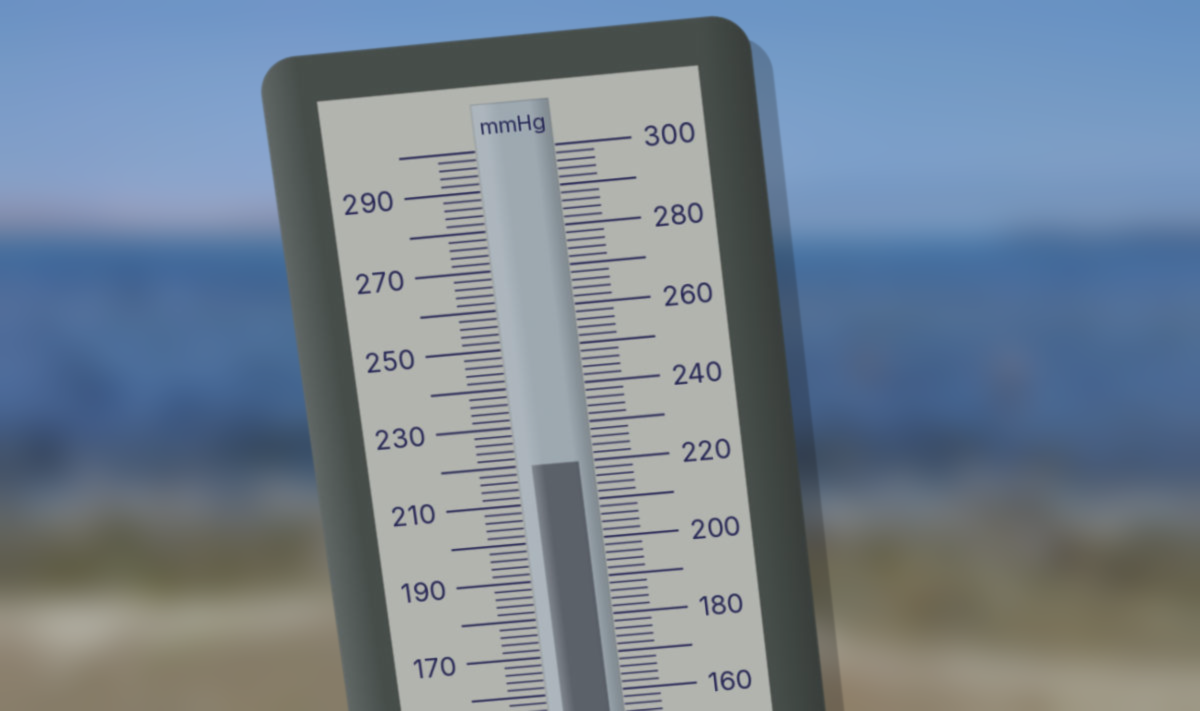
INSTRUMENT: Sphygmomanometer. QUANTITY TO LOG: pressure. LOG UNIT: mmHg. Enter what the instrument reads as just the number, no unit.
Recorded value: 220
